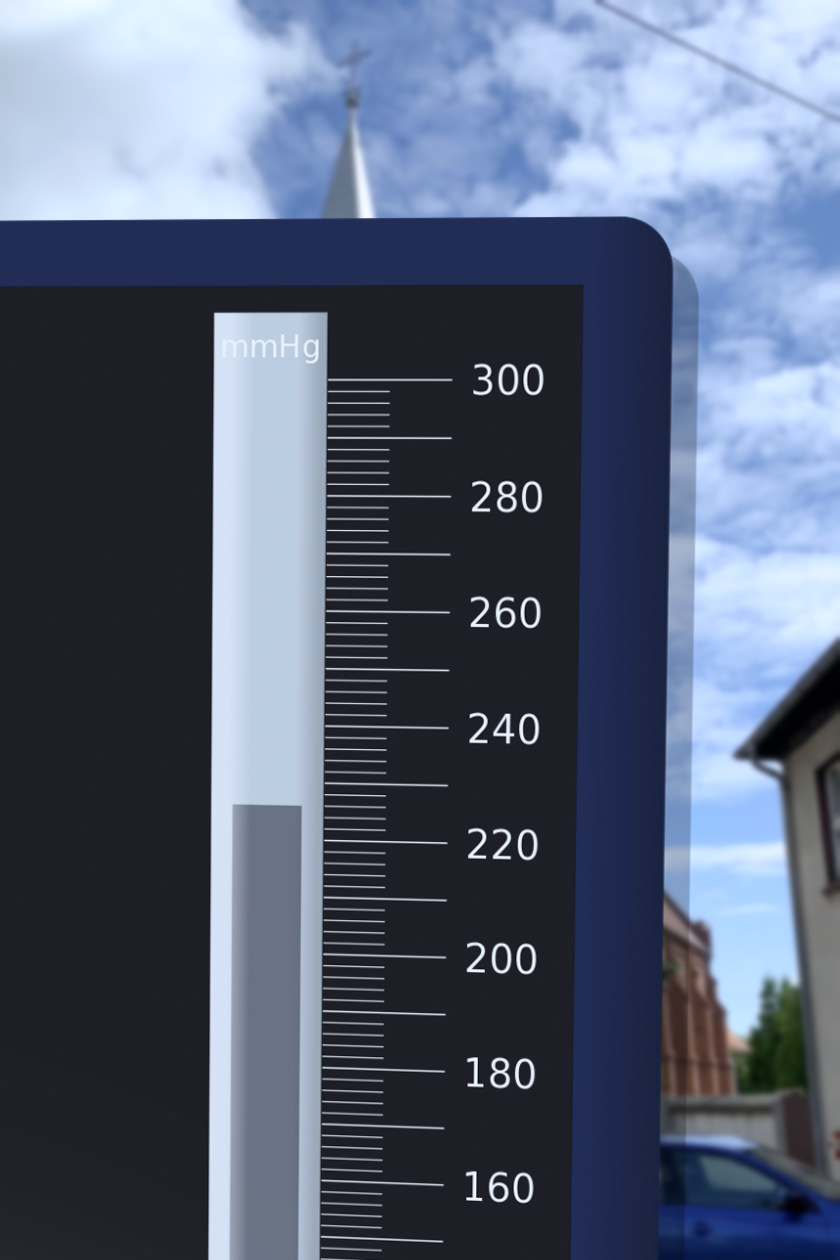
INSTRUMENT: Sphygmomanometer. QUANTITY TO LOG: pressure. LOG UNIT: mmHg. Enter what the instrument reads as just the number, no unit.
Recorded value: 226
